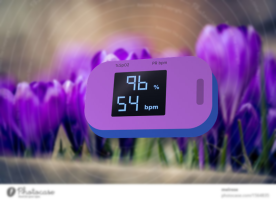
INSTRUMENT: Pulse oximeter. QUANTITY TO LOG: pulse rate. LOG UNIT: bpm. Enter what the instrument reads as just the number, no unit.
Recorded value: 54
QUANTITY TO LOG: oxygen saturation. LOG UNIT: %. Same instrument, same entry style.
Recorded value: 96
